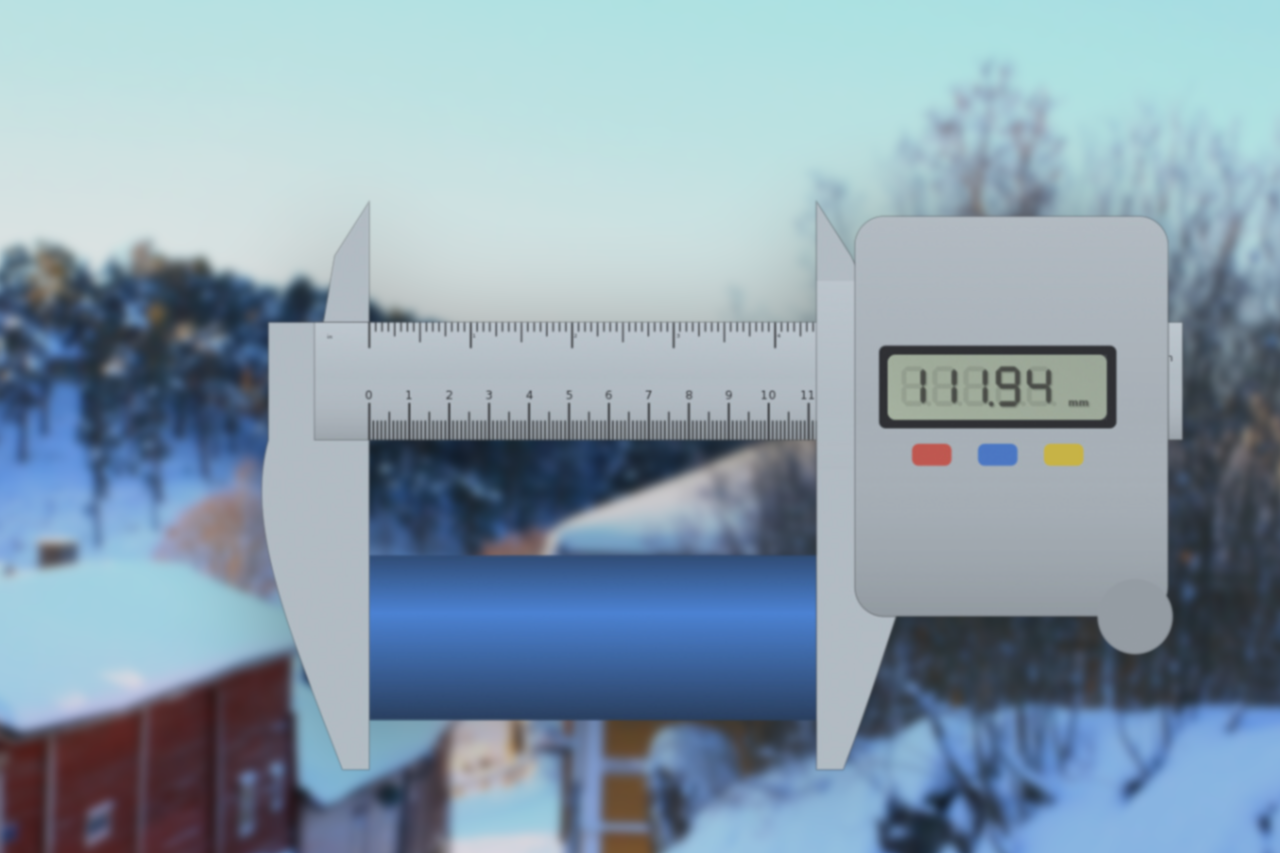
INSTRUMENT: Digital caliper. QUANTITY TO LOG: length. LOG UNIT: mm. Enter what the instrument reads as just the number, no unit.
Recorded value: 111.94
